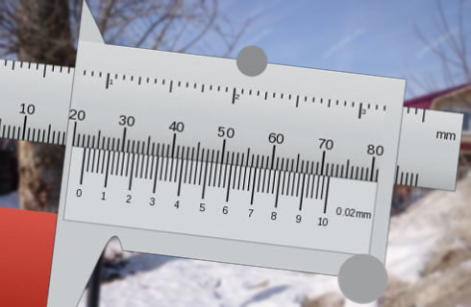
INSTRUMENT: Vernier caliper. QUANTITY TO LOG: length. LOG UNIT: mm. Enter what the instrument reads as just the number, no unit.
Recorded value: 22.5
